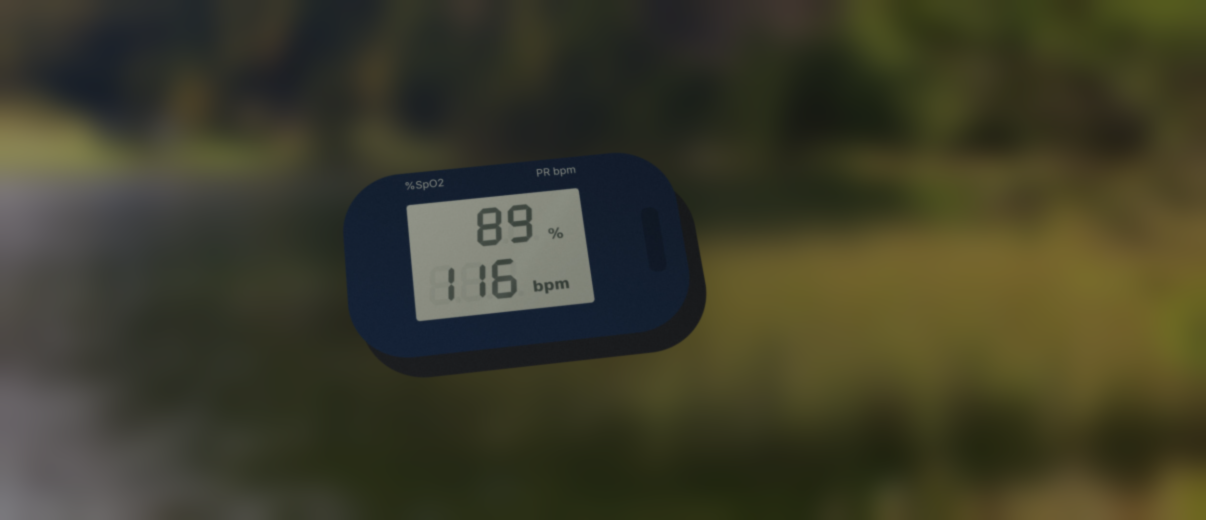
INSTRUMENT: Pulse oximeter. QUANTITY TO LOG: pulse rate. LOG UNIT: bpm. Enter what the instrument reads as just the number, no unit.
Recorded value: 116
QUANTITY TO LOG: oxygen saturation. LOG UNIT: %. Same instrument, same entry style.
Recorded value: 89
